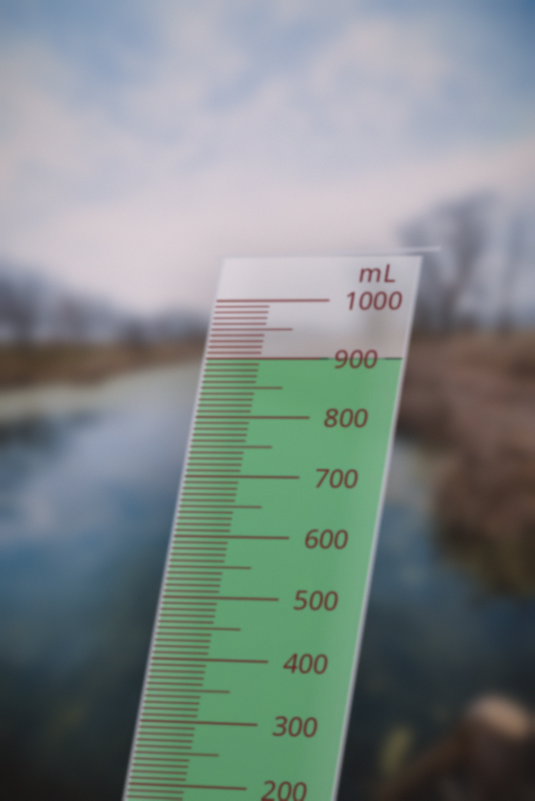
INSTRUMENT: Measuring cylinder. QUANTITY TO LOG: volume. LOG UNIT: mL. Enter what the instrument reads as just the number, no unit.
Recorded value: 900
